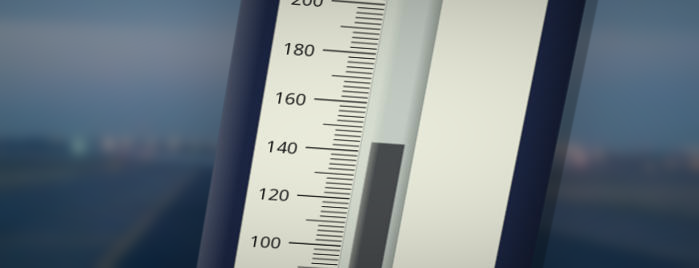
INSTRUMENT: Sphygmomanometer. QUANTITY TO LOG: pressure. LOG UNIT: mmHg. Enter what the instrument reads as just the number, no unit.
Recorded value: 144
